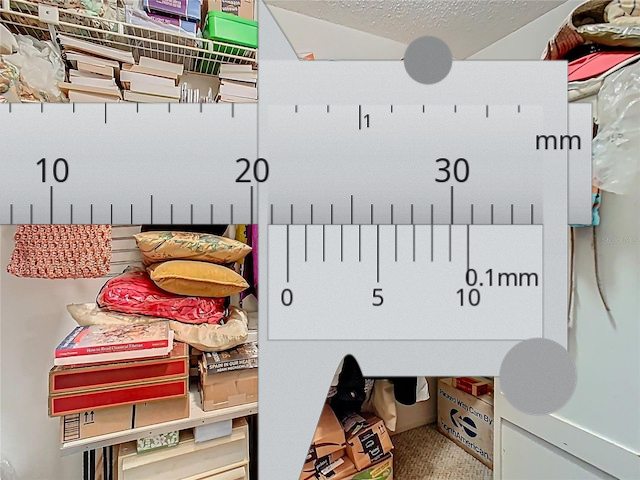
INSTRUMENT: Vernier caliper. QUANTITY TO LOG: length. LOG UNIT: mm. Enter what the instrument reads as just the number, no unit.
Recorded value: 21.8
